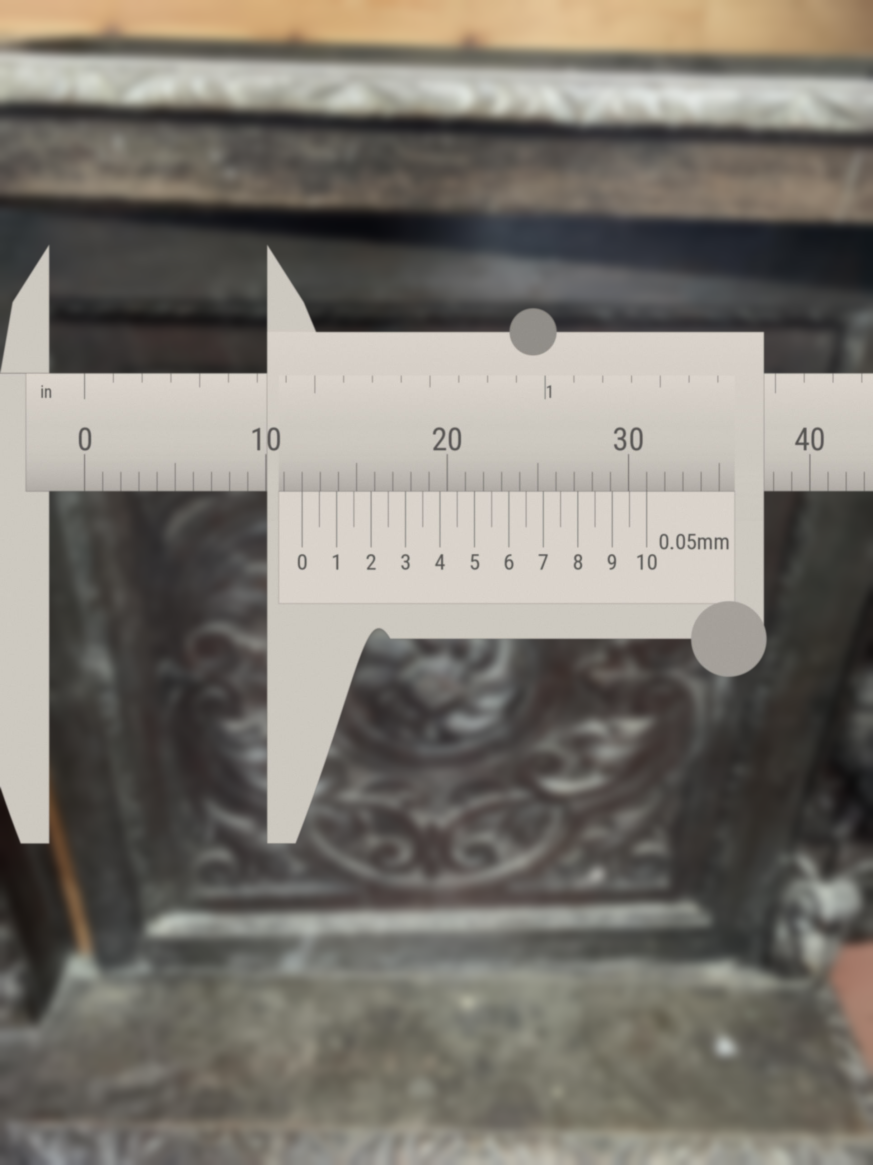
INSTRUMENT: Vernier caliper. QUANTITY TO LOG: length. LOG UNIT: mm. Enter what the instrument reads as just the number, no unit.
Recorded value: 12.0
